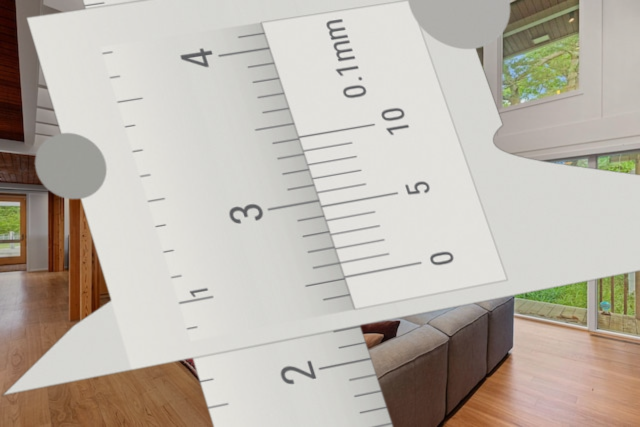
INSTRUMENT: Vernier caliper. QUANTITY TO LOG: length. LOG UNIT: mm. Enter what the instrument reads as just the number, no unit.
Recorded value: 25.1
